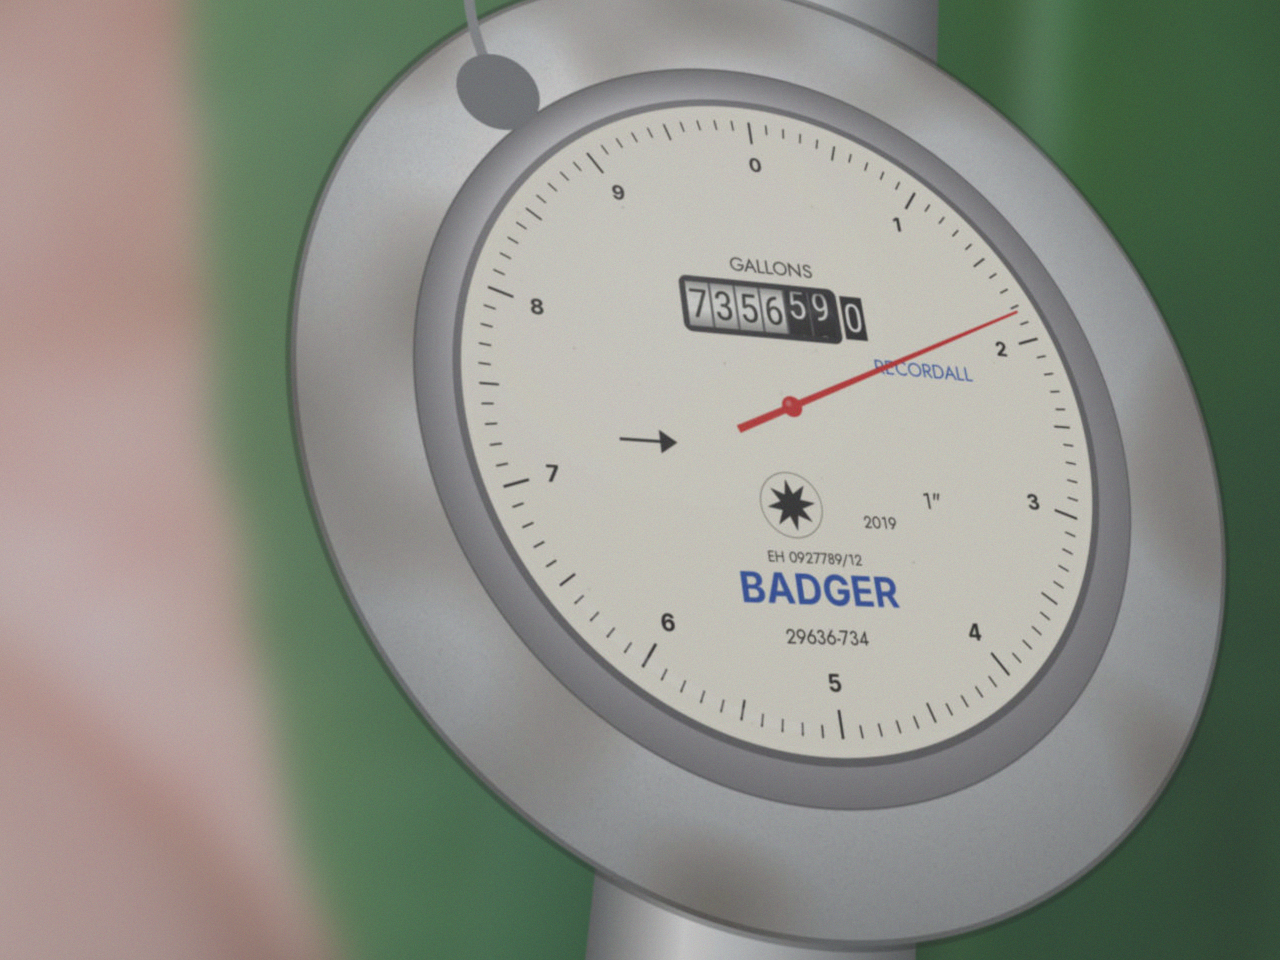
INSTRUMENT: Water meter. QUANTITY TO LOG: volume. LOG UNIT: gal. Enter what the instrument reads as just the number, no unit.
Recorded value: 7356591.8
